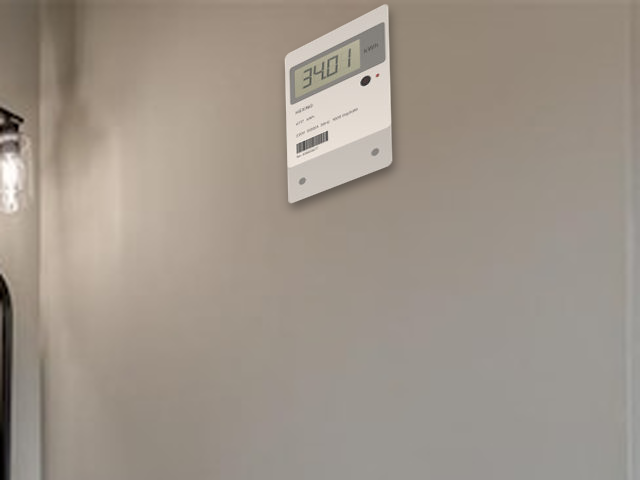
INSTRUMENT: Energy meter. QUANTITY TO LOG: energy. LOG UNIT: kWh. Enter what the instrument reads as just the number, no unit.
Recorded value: 34.01
